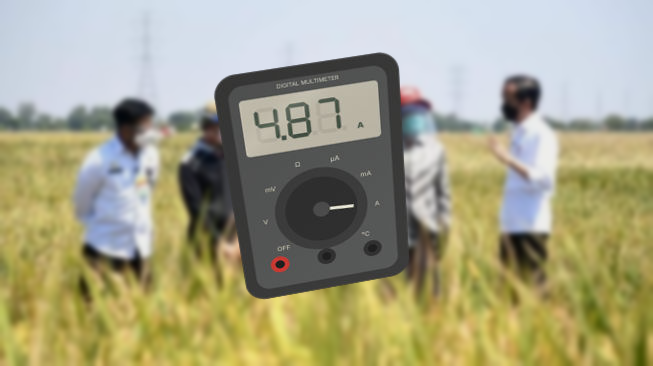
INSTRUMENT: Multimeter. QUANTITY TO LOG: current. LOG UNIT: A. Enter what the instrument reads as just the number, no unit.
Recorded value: 4.87
